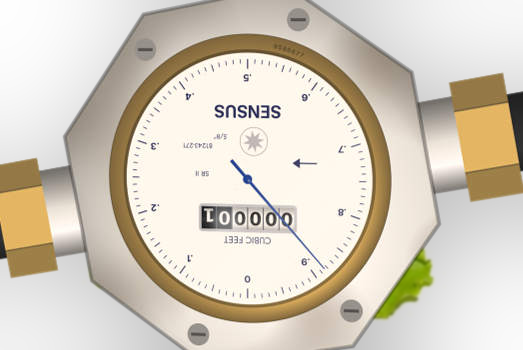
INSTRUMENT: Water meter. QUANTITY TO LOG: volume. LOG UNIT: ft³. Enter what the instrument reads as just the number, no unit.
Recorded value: 0.88
